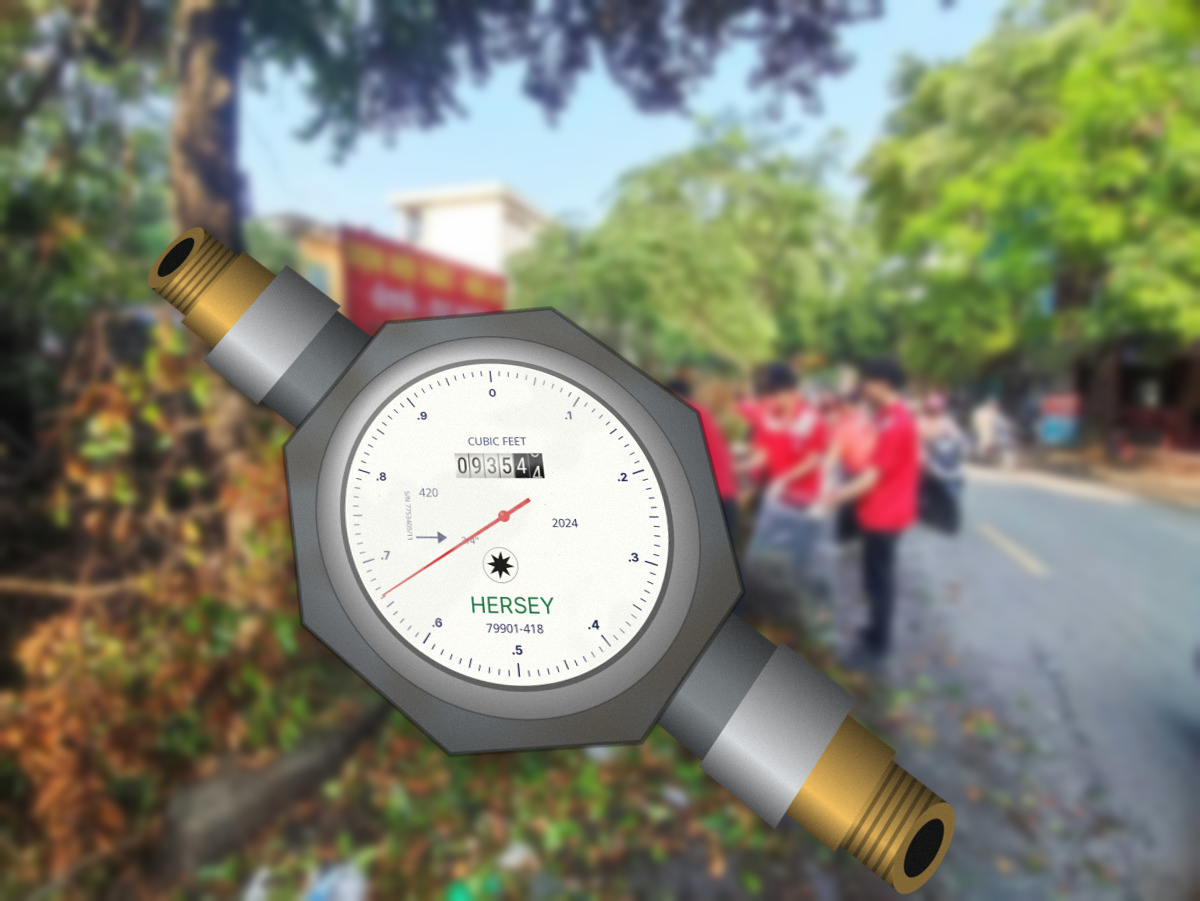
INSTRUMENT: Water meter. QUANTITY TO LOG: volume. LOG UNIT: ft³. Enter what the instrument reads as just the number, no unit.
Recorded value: 93543.66
